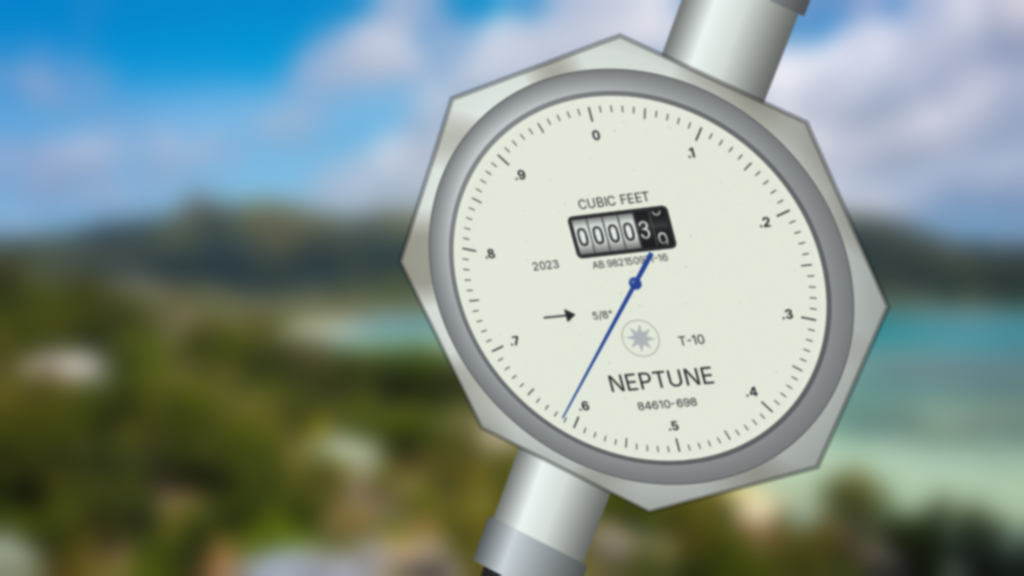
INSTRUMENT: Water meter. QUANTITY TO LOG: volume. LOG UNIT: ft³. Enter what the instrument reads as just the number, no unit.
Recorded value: 38.61
